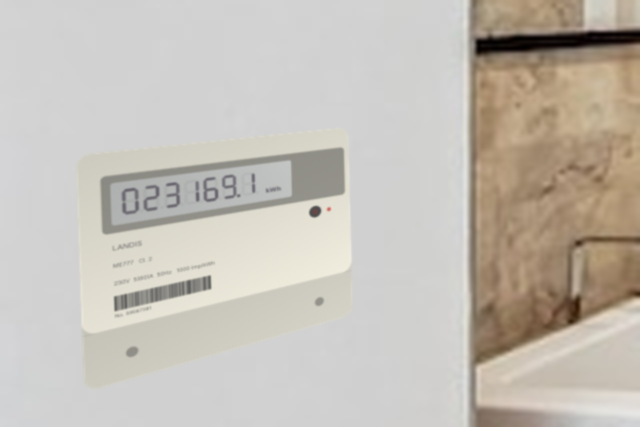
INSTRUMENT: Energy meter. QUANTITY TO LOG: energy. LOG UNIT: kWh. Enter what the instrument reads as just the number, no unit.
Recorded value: 23169.1
